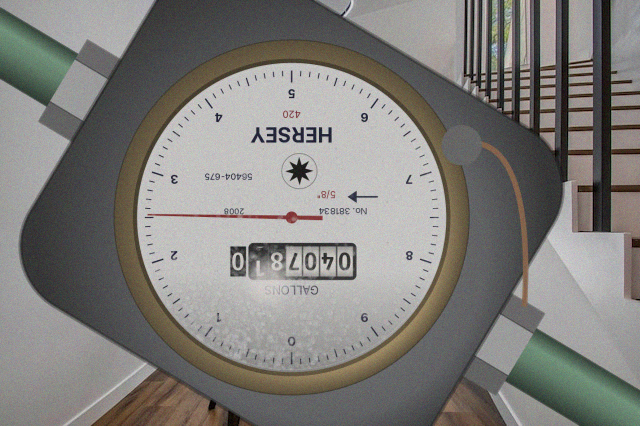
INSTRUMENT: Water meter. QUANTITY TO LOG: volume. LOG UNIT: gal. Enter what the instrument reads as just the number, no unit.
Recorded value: 407812.5
